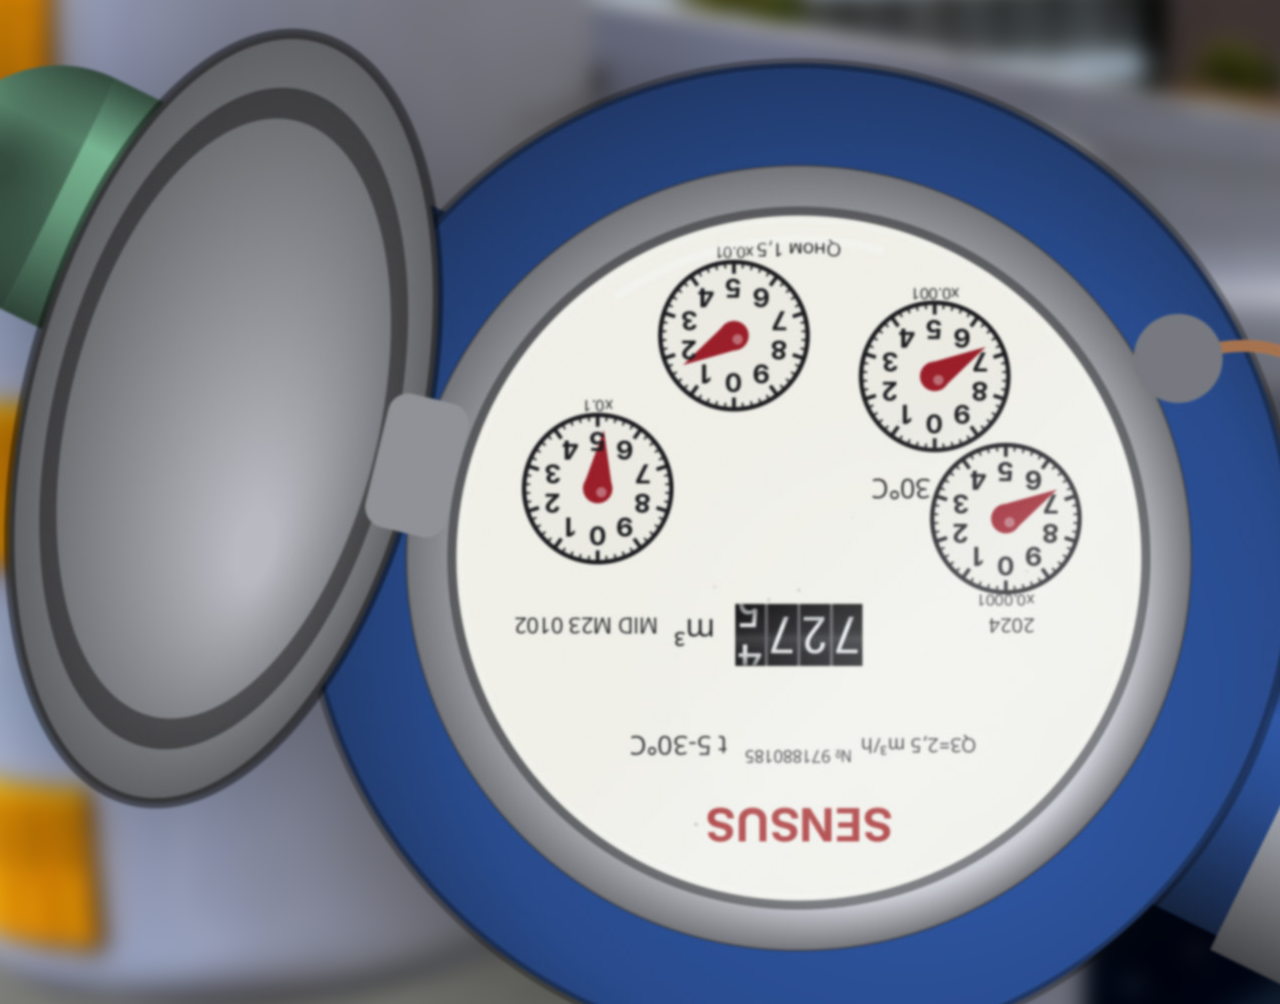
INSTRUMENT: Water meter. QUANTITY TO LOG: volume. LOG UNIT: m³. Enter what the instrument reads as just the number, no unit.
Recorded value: 7274.5166
